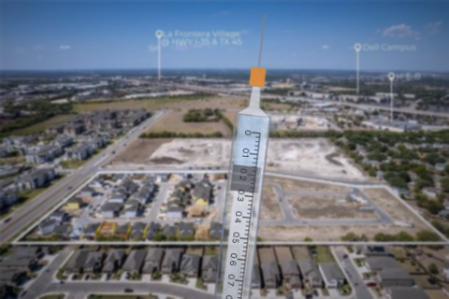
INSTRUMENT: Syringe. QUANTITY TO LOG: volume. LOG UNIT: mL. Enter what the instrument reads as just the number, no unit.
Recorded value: 0.16
